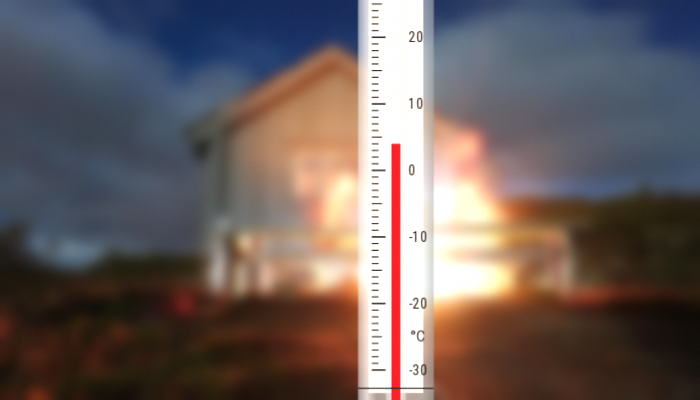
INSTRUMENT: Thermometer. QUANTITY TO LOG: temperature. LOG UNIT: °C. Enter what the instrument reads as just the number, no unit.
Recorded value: 4
